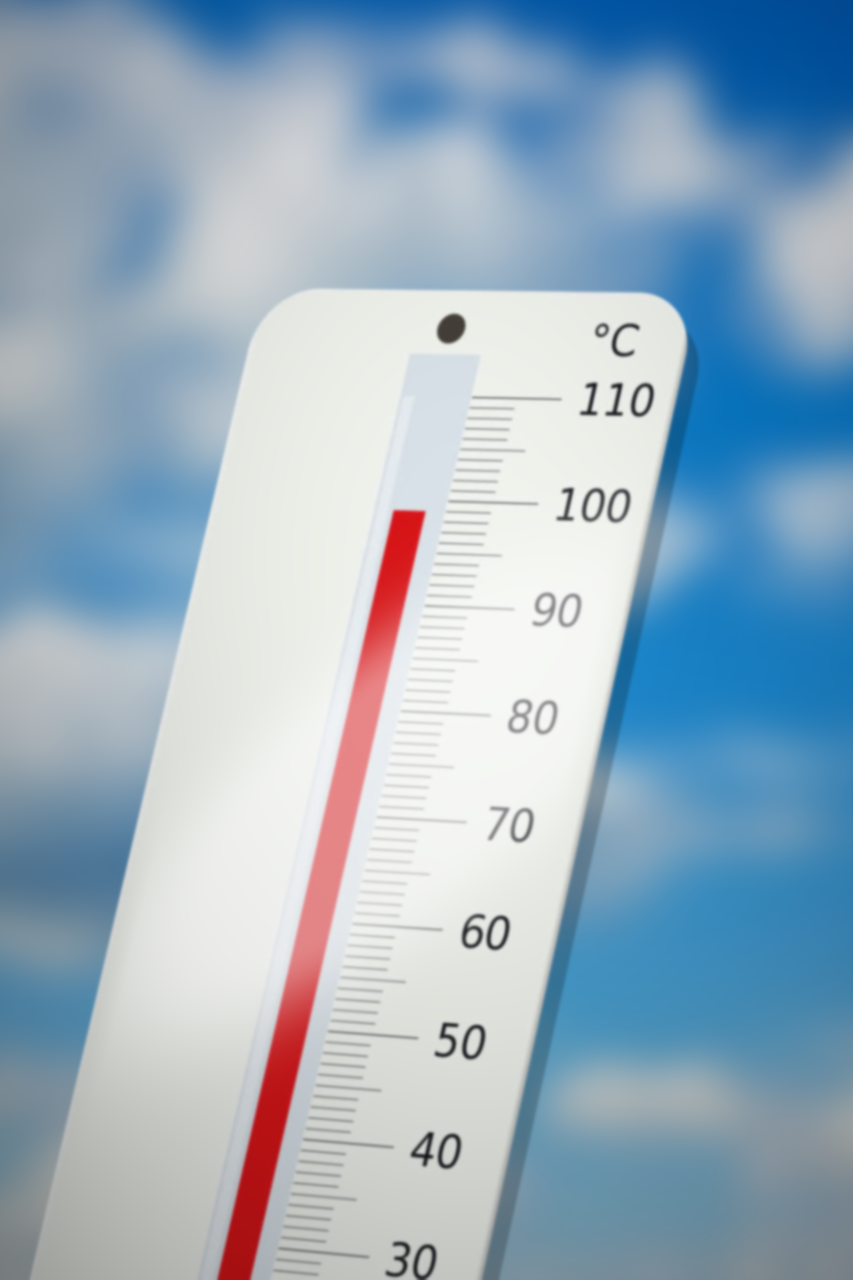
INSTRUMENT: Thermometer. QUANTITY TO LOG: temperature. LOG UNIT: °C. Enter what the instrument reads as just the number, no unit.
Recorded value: 99
